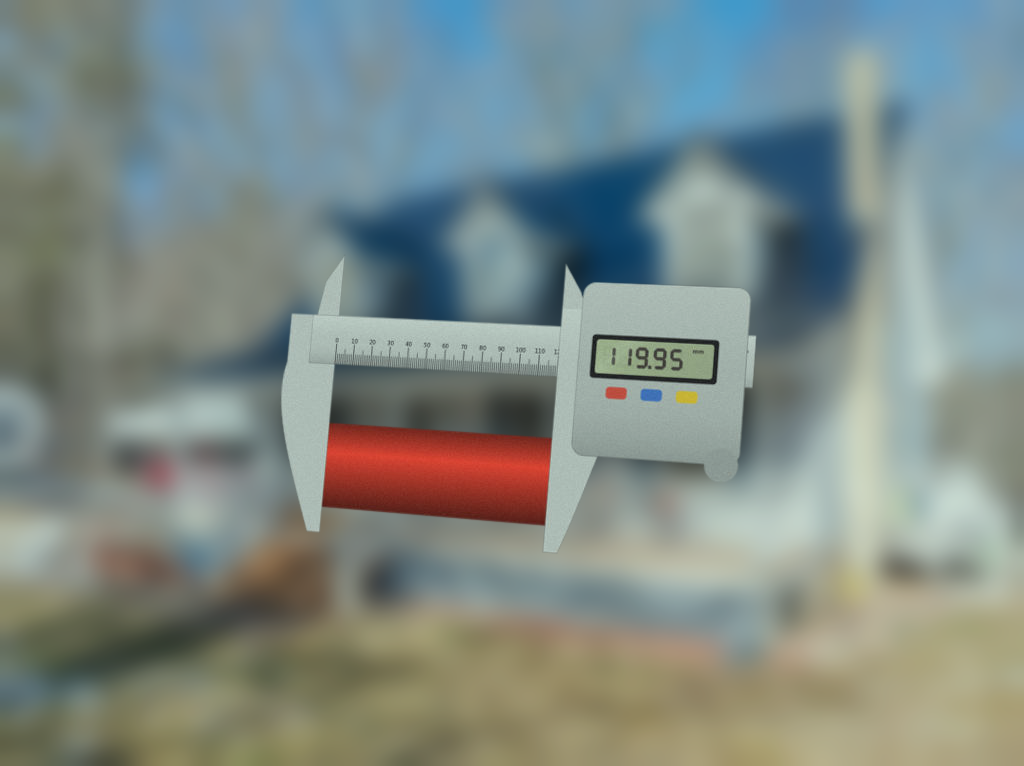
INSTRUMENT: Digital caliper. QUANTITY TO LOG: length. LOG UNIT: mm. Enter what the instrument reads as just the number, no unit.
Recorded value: 119.95
